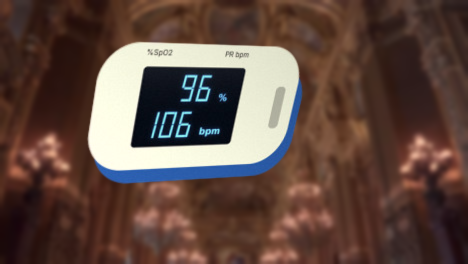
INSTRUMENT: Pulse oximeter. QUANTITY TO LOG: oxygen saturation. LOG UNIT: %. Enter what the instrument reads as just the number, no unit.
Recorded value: 96
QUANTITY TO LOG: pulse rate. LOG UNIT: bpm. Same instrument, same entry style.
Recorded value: 106
